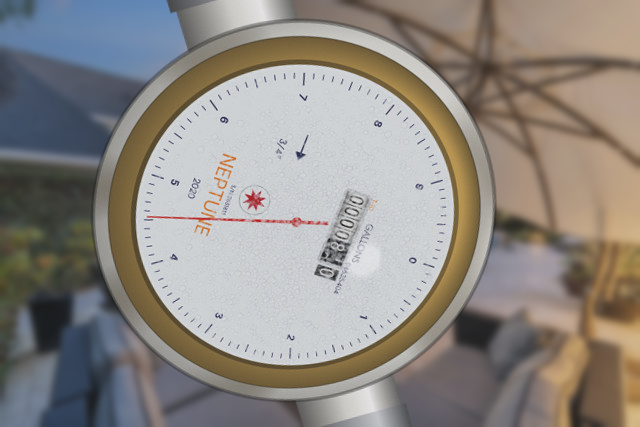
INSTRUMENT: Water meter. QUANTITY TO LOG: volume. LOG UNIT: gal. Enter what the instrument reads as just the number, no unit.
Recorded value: 814.5
